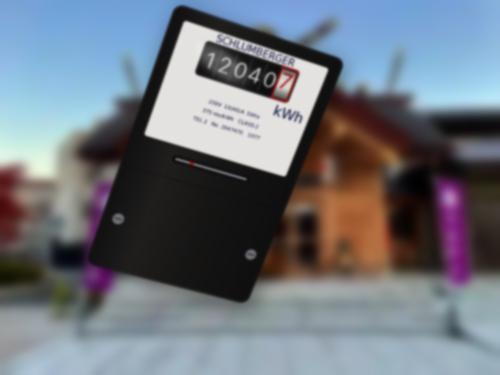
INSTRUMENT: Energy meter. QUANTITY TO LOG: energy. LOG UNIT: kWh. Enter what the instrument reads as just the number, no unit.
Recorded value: 12040.7
